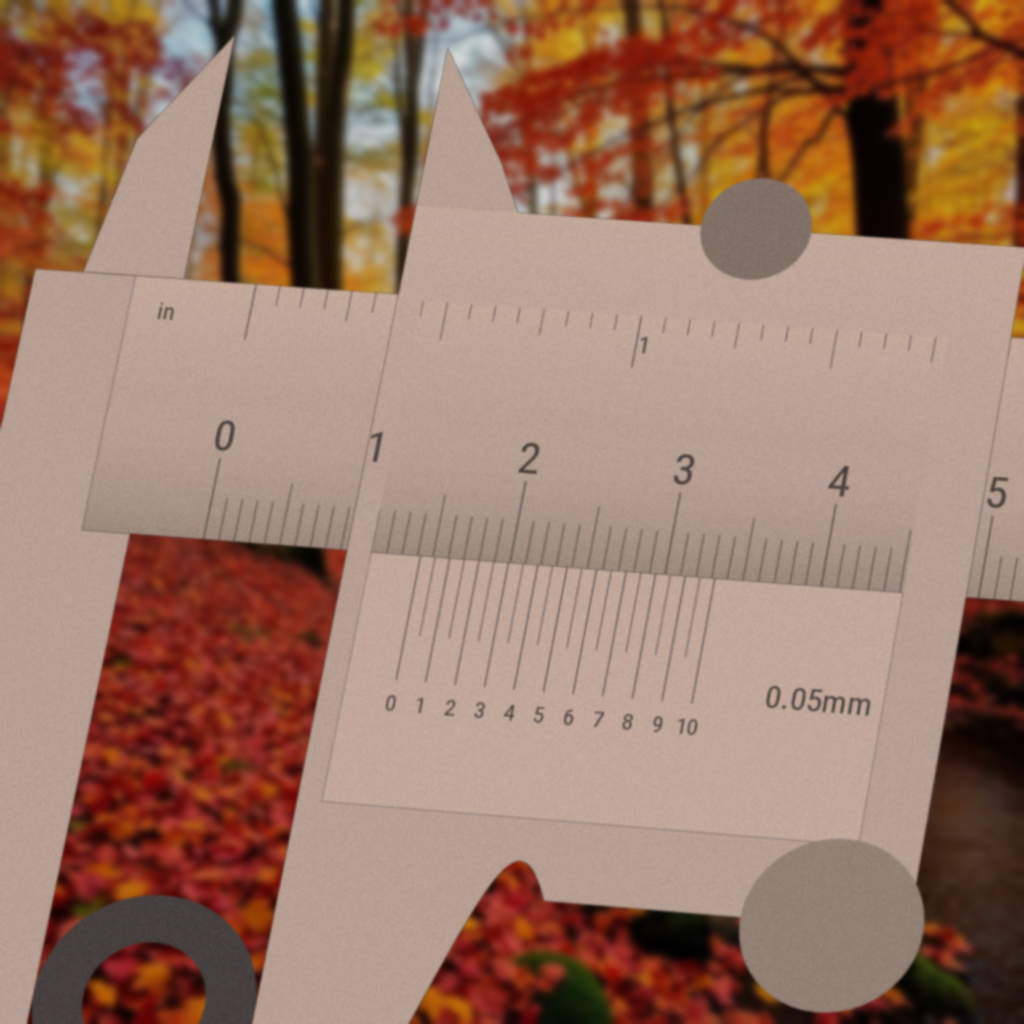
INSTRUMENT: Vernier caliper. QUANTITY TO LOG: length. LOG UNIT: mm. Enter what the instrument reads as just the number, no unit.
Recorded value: 14.2
